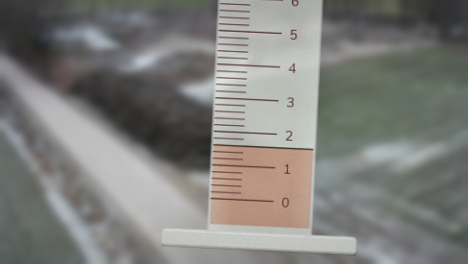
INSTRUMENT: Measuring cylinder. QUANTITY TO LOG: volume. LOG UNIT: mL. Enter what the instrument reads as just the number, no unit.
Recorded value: 1.6
